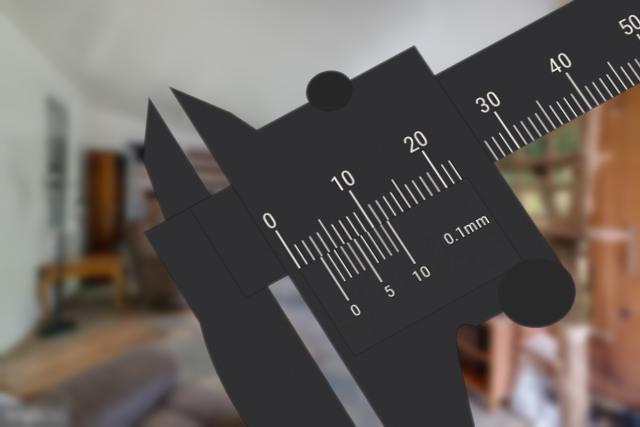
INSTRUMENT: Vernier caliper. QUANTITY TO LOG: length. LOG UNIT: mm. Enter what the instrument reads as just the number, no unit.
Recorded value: 2.8
